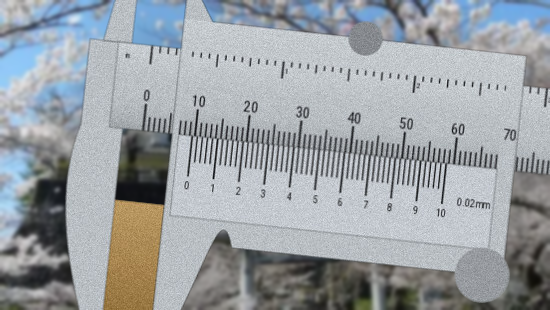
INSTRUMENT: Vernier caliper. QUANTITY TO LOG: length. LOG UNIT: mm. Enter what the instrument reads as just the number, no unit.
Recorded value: 9.5
